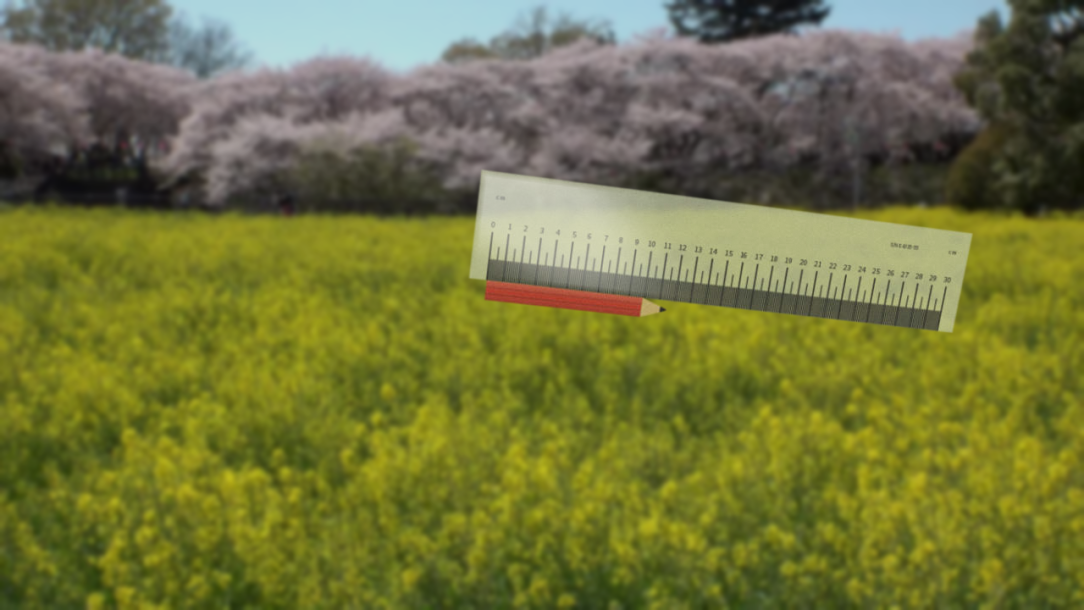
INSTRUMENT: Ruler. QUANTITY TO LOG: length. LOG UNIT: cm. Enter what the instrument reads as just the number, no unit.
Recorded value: 11.5
